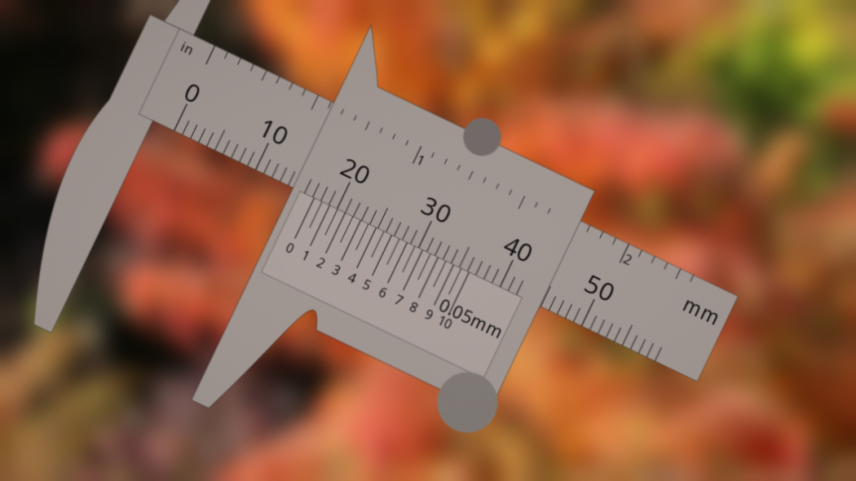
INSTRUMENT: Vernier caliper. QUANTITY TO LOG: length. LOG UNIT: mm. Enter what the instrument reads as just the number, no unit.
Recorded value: 17.2
